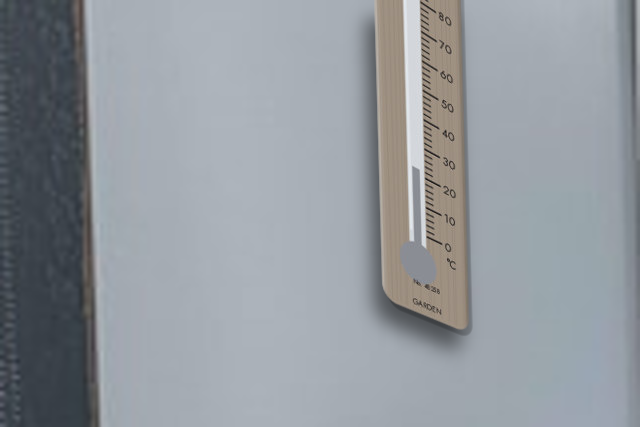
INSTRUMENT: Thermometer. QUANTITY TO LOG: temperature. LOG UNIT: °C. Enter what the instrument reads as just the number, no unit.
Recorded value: 22
